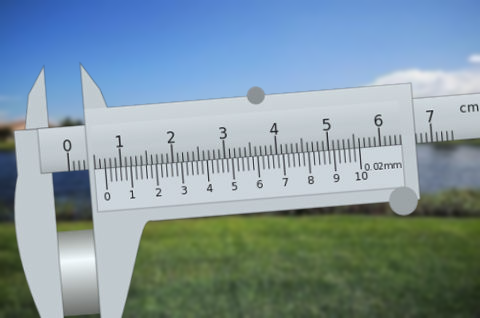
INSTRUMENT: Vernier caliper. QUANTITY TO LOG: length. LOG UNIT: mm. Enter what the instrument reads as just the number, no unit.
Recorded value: 7.0
